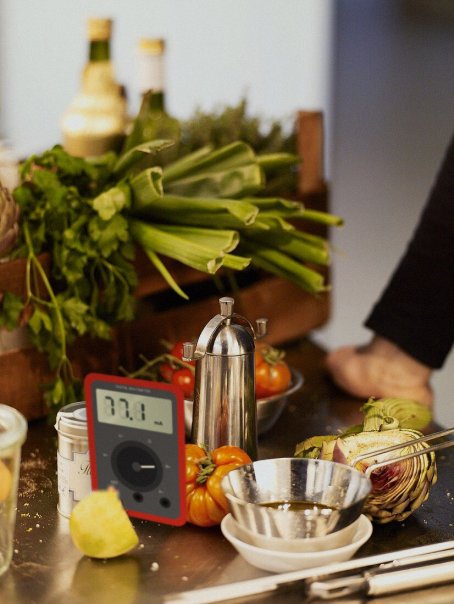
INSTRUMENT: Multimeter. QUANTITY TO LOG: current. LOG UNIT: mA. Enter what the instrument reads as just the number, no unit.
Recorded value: 77.1
